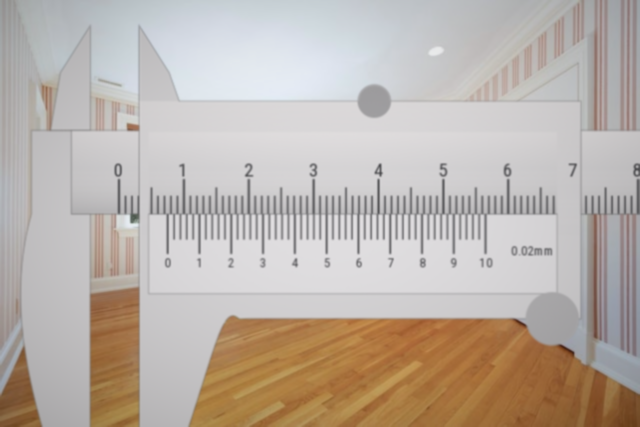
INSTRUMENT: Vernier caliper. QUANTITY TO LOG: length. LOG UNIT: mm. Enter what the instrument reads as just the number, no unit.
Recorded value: 7.5
